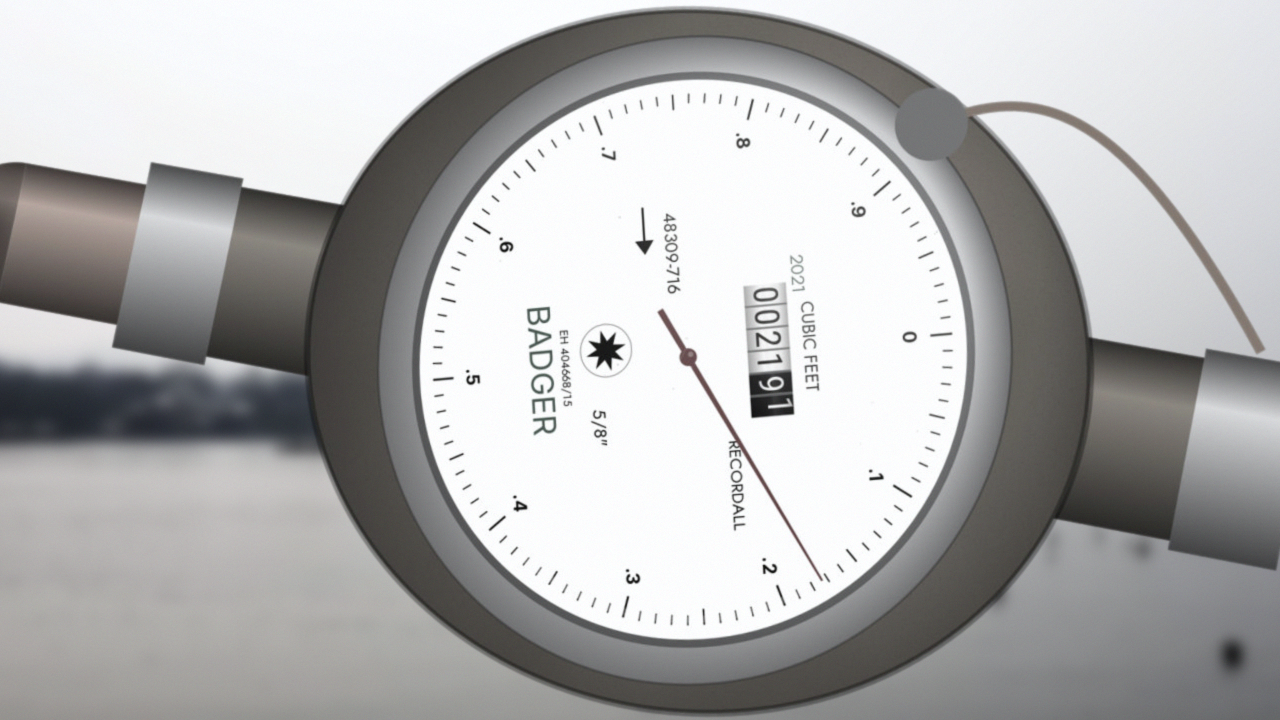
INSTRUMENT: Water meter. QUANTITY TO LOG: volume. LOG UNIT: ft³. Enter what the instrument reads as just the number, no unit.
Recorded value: 2191.17
